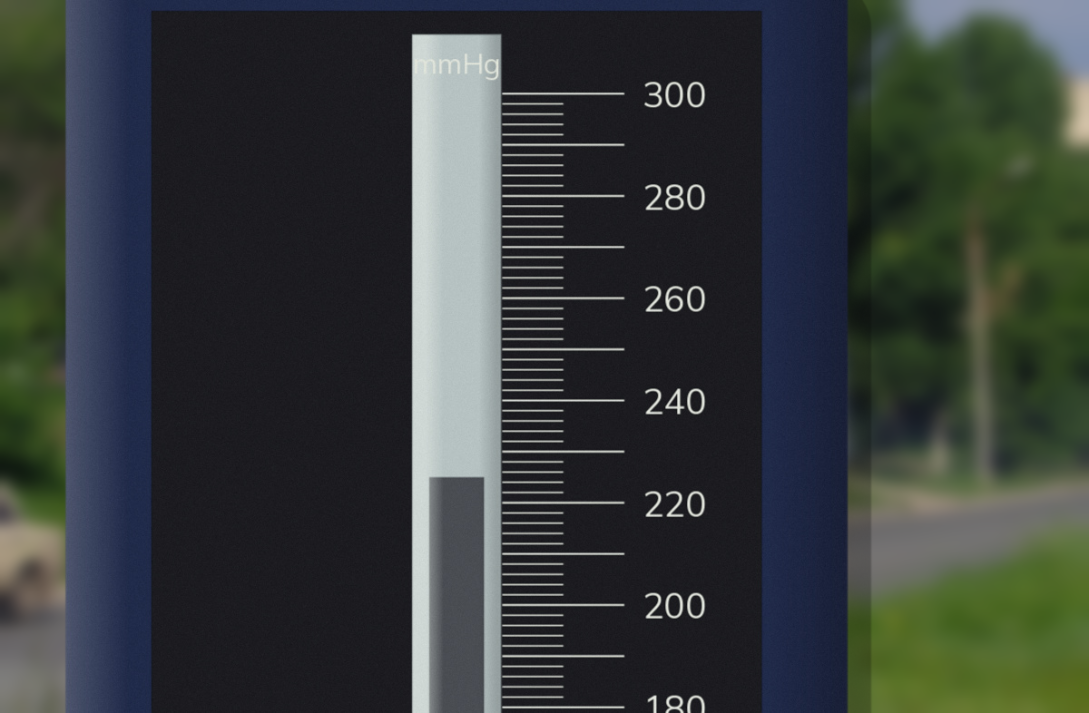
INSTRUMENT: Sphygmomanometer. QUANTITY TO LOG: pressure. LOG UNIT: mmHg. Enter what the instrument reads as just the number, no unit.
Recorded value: 225
